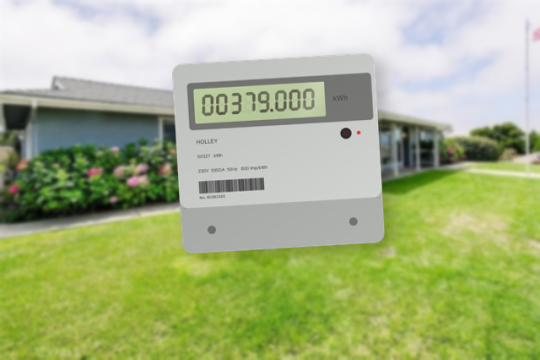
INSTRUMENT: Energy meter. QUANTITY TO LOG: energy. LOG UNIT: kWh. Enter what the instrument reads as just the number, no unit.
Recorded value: 379.000
